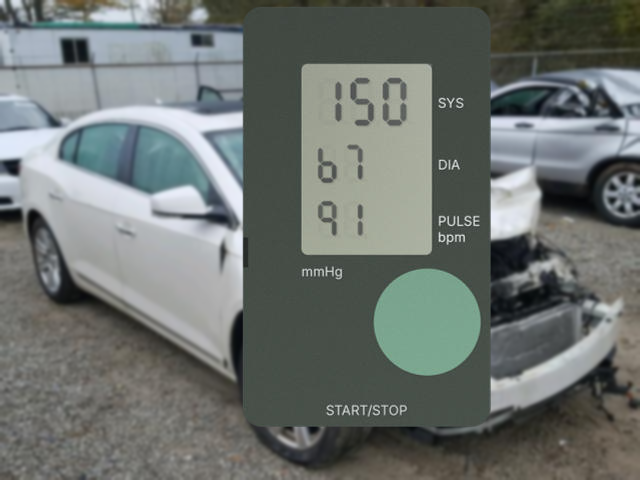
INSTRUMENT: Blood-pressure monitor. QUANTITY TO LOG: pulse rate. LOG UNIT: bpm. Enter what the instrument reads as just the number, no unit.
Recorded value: 91
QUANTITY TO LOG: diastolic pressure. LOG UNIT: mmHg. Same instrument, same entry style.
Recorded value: 67
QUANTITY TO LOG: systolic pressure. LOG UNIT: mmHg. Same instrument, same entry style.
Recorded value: 150
